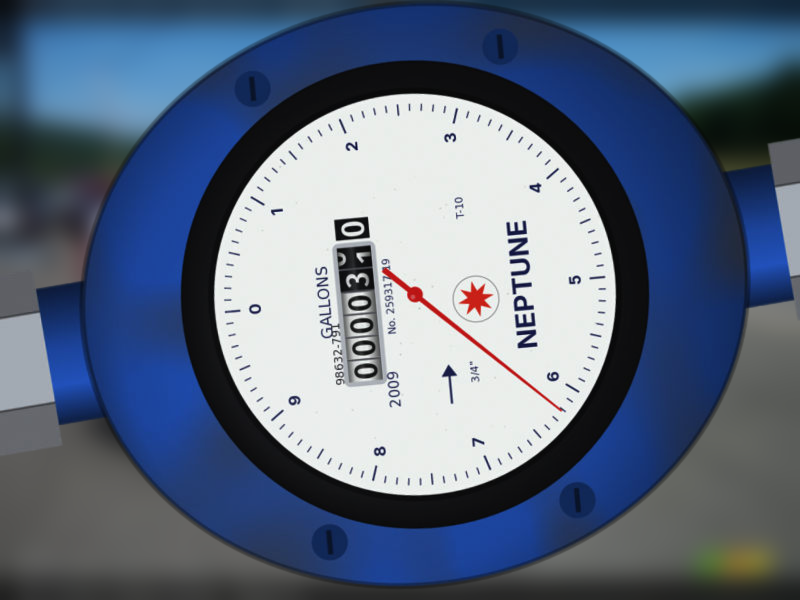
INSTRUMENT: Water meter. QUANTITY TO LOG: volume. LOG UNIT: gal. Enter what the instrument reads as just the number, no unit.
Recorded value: 306.2
